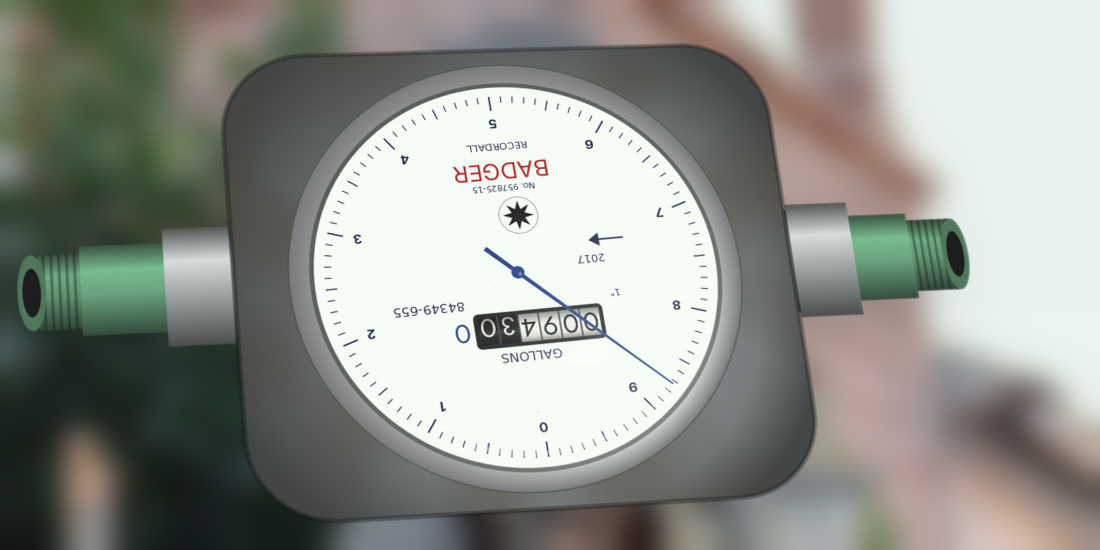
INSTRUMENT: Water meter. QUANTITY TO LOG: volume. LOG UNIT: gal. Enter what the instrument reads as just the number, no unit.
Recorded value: 94298.7
